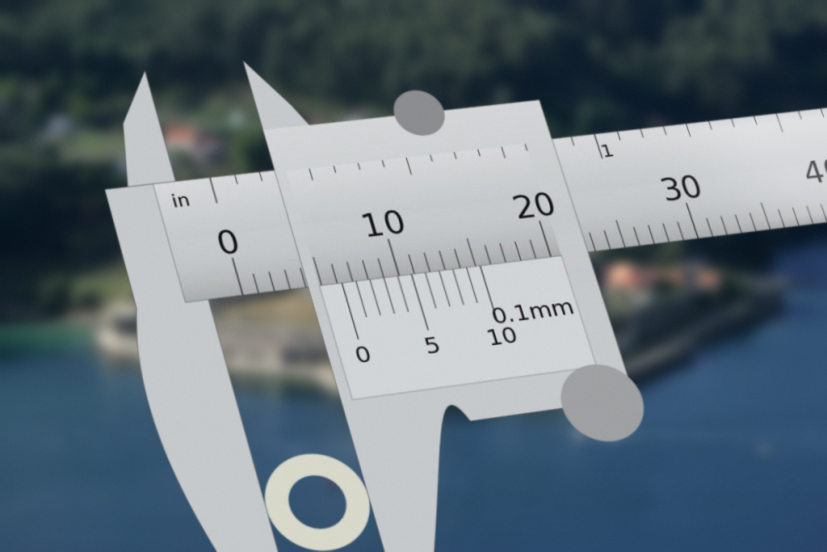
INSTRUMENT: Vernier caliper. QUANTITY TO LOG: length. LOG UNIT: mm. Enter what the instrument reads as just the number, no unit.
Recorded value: 6.3
